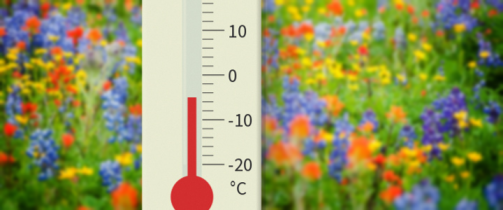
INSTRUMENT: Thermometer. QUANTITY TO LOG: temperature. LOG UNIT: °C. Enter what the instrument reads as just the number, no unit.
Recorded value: -5
